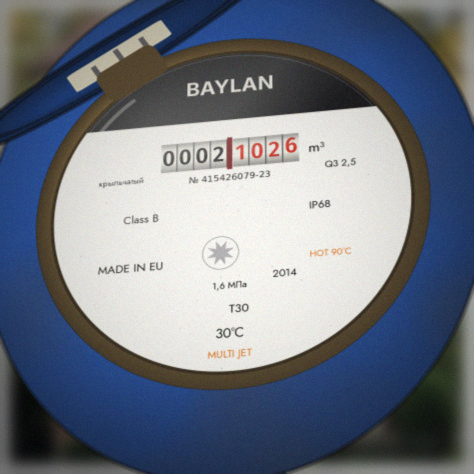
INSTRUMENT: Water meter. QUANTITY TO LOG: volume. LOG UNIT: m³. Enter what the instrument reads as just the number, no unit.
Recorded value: 2.1026
